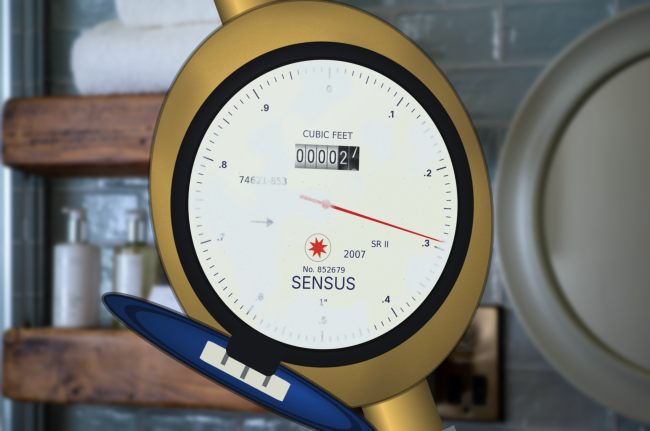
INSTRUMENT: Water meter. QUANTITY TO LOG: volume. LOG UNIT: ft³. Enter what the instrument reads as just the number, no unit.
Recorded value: 27.29
